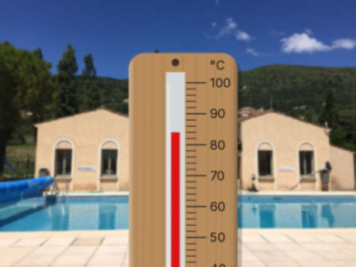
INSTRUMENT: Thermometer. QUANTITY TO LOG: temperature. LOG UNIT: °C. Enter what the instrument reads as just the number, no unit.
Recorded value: 84
